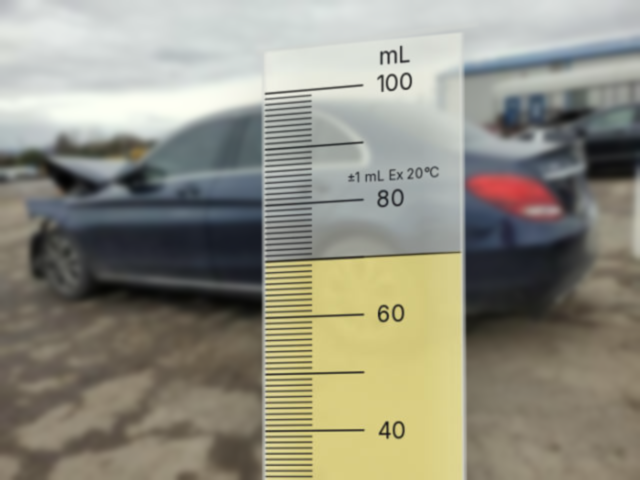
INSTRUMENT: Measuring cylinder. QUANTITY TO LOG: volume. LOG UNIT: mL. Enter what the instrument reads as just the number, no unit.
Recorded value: 70
